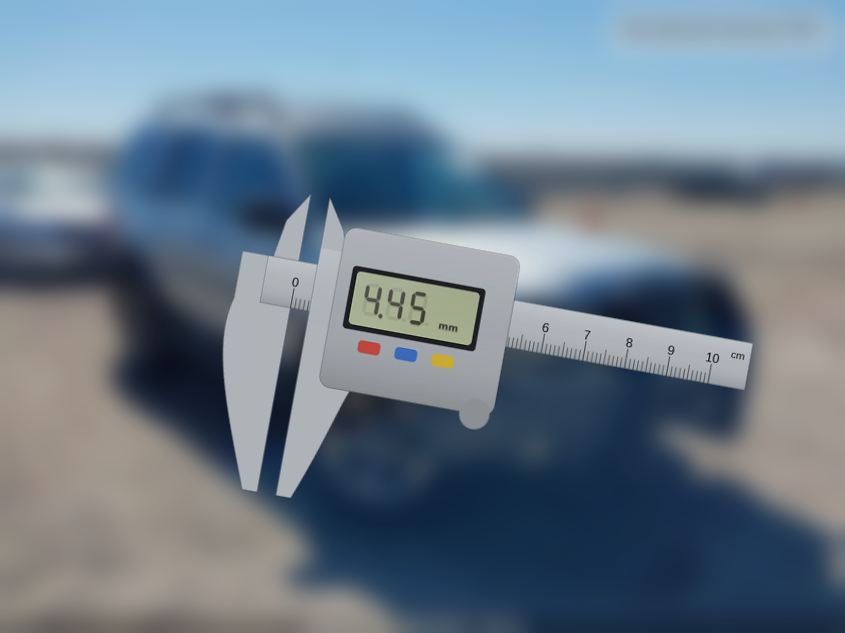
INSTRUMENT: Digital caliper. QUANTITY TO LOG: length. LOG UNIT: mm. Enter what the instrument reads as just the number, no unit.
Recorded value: 4.45
